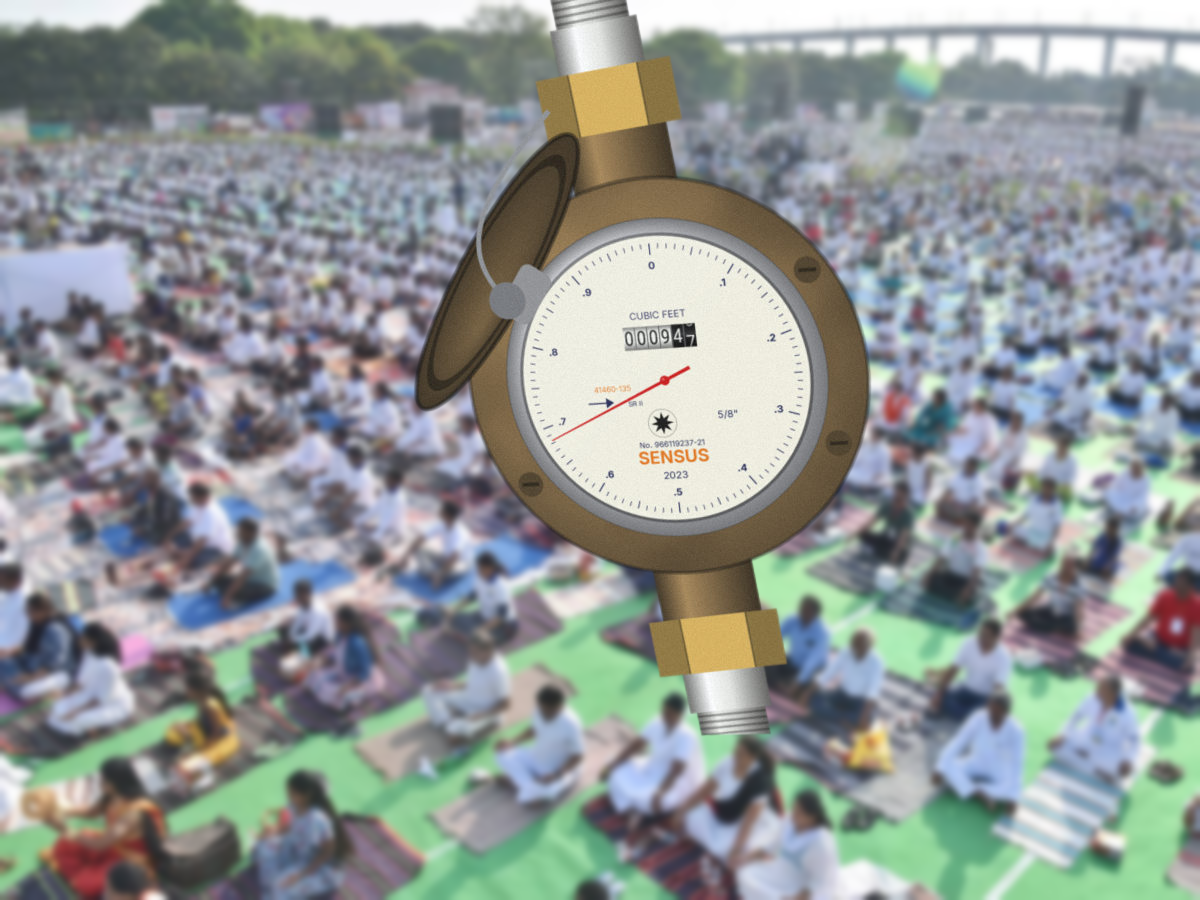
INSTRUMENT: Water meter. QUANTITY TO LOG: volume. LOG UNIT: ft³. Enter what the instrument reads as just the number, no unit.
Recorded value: 946.68
